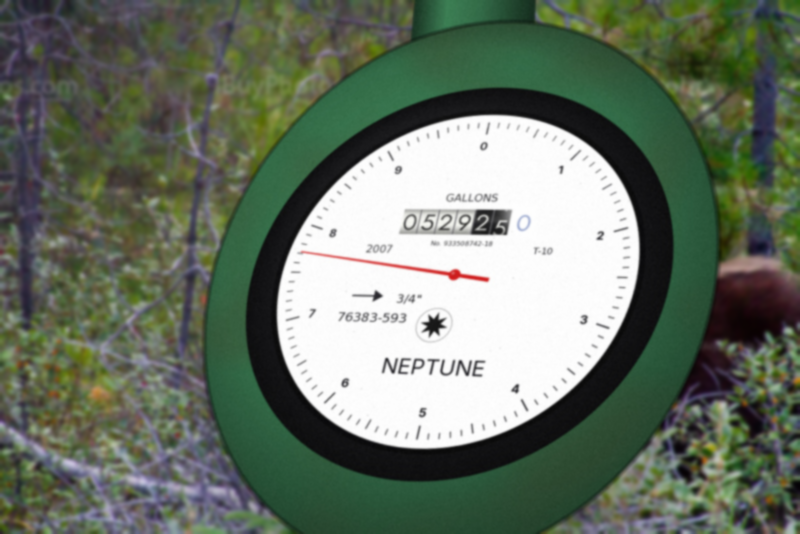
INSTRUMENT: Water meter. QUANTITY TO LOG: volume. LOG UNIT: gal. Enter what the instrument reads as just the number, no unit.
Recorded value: 529247.7
